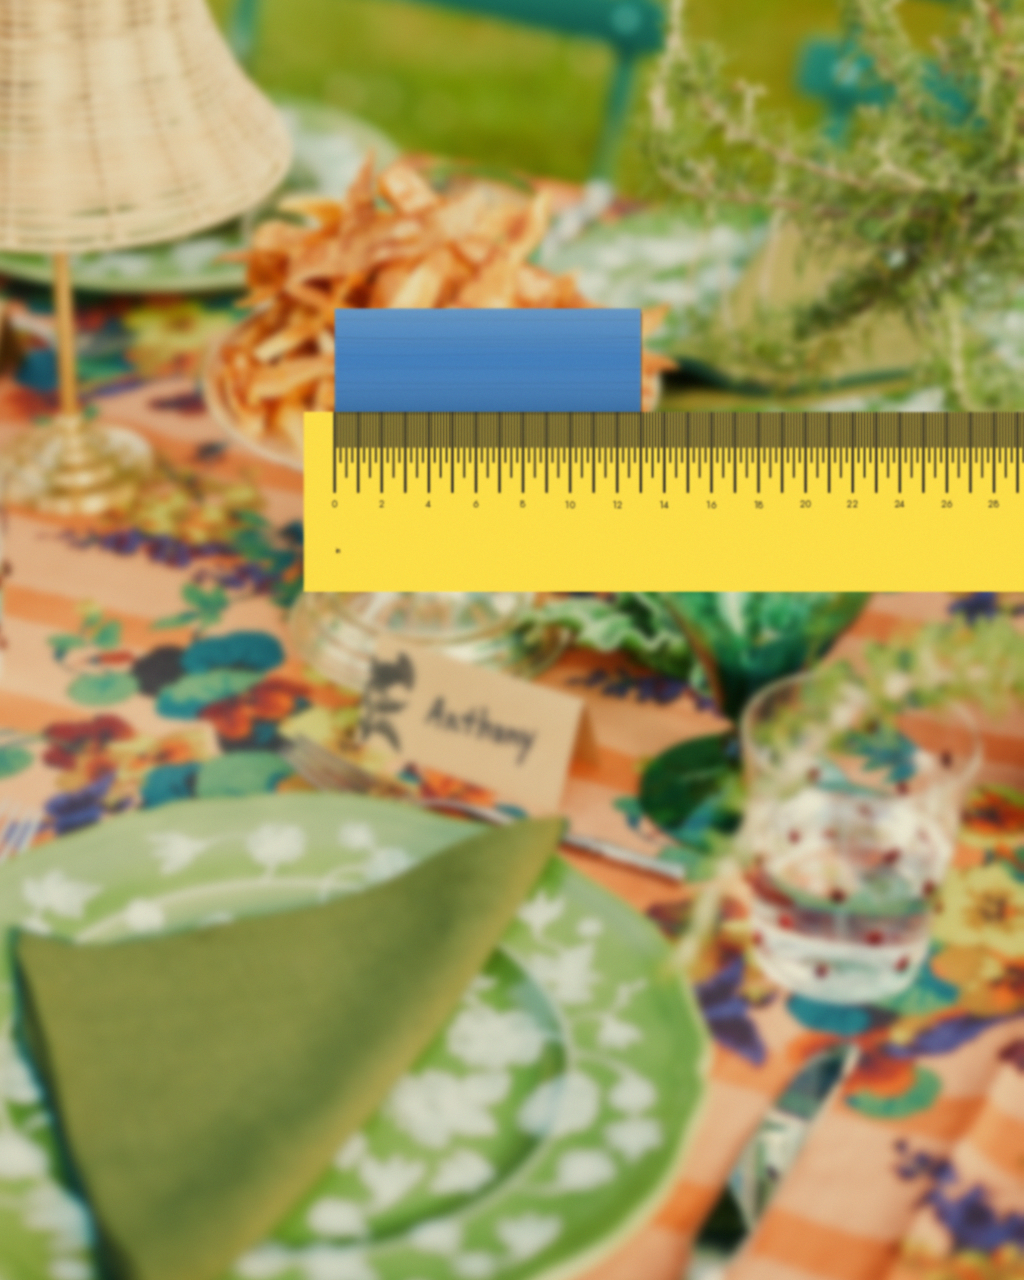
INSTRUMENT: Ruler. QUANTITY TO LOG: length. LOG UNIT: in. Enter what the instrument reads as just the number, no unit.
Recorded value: 13
